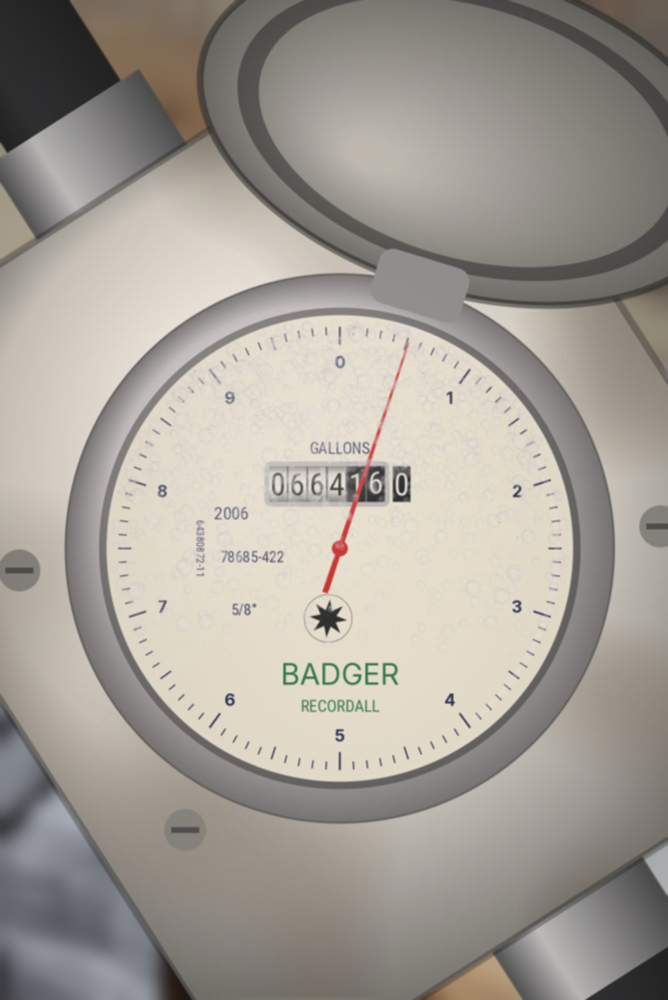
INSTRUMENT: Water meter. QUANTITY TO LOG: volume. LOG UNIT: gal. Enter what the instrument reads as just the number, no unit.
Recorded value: 664160.5
